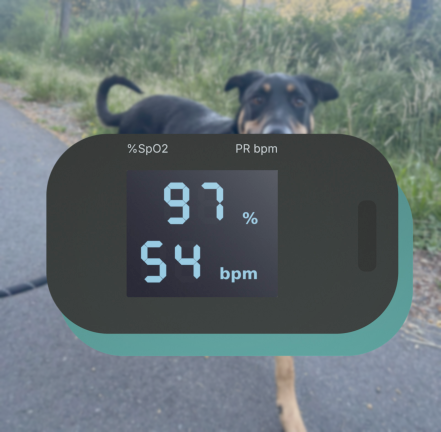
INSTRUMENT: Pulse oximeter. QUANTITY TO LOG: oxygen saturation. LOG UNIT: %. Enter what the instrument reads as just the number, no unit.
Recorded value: 97
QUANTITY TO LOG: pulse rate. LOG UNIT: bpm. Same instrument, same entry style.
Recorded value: 54
